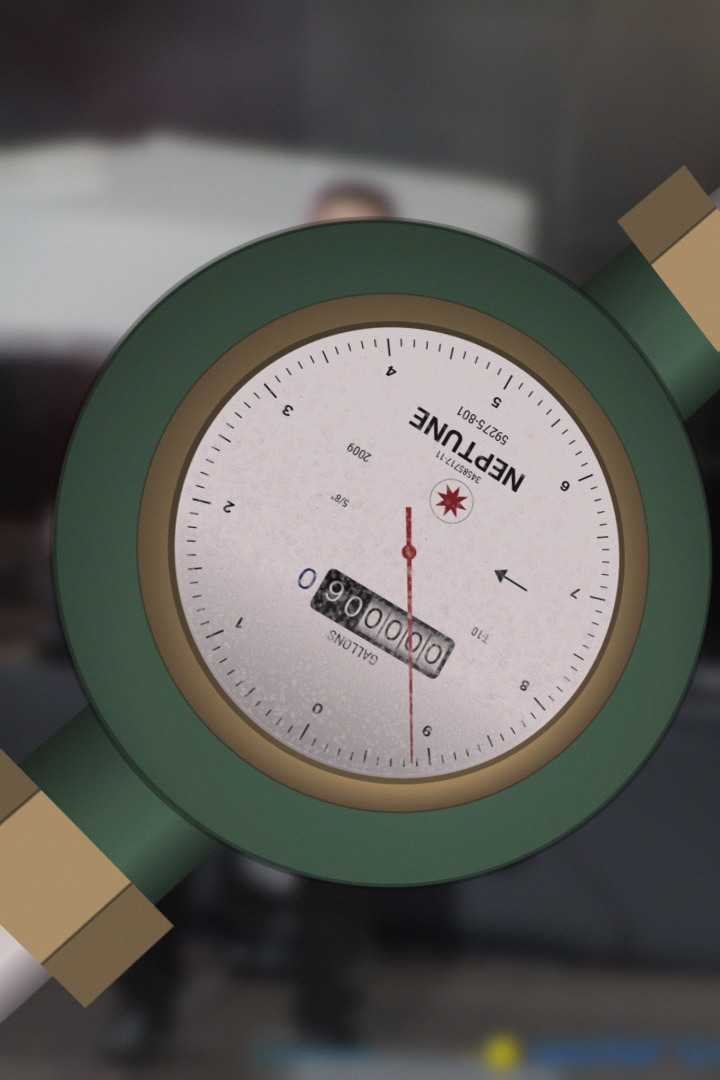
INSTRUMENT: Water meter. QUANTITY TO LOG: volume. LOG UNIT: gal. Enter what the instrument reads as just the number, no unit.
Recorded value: 59.1
